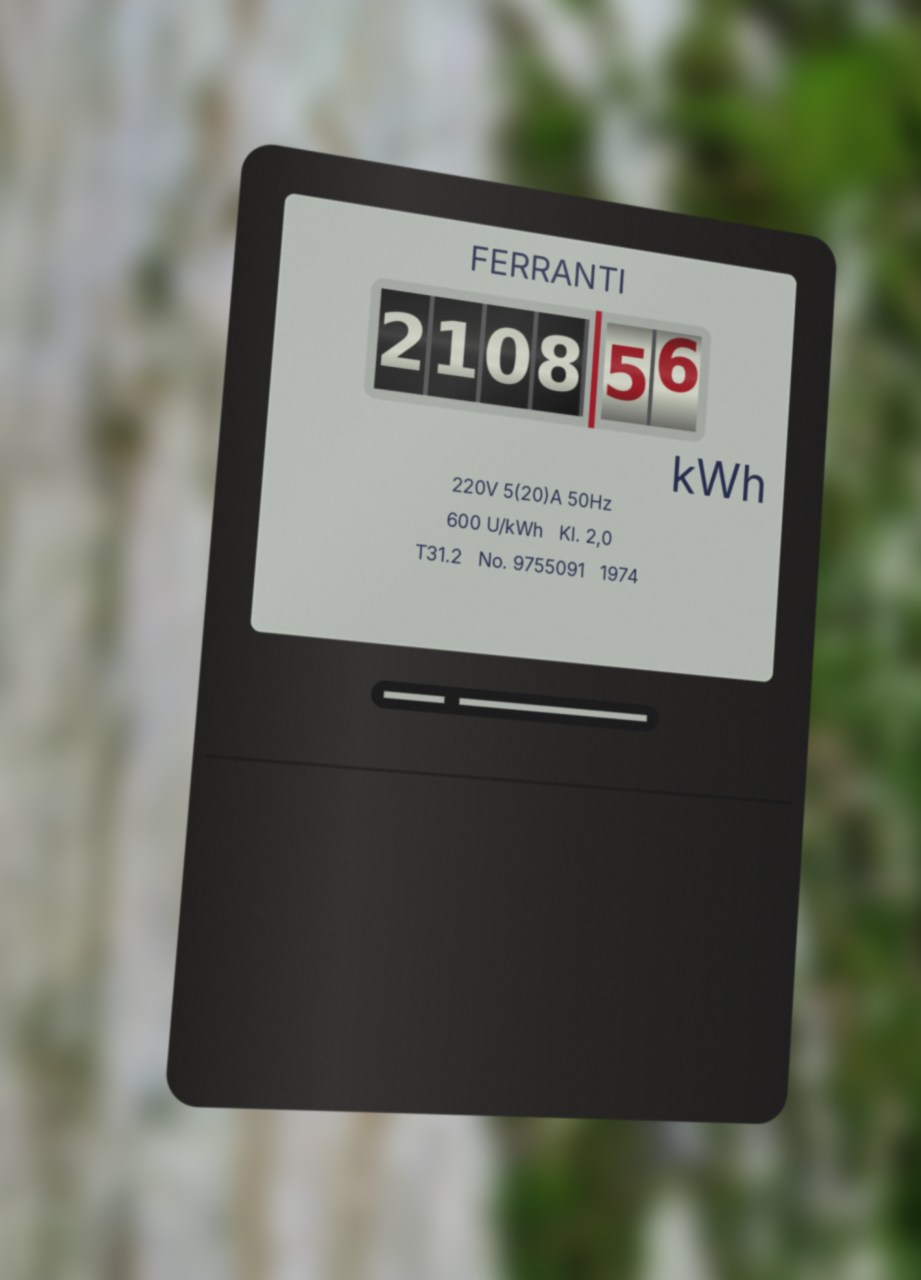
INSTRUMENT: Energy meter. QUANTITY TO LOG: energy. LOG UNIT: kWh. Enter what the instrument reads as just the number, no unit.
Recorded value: 2108.56
